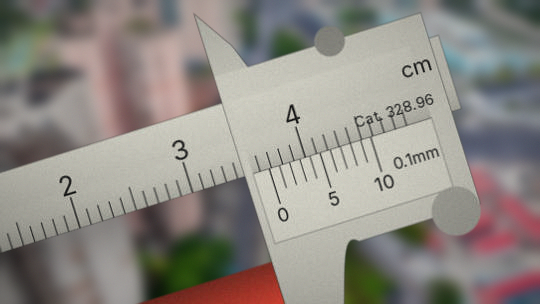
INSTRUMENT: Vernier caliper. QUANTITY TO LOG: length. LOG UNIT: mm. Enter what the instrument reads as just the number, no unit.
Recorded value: 36.8
